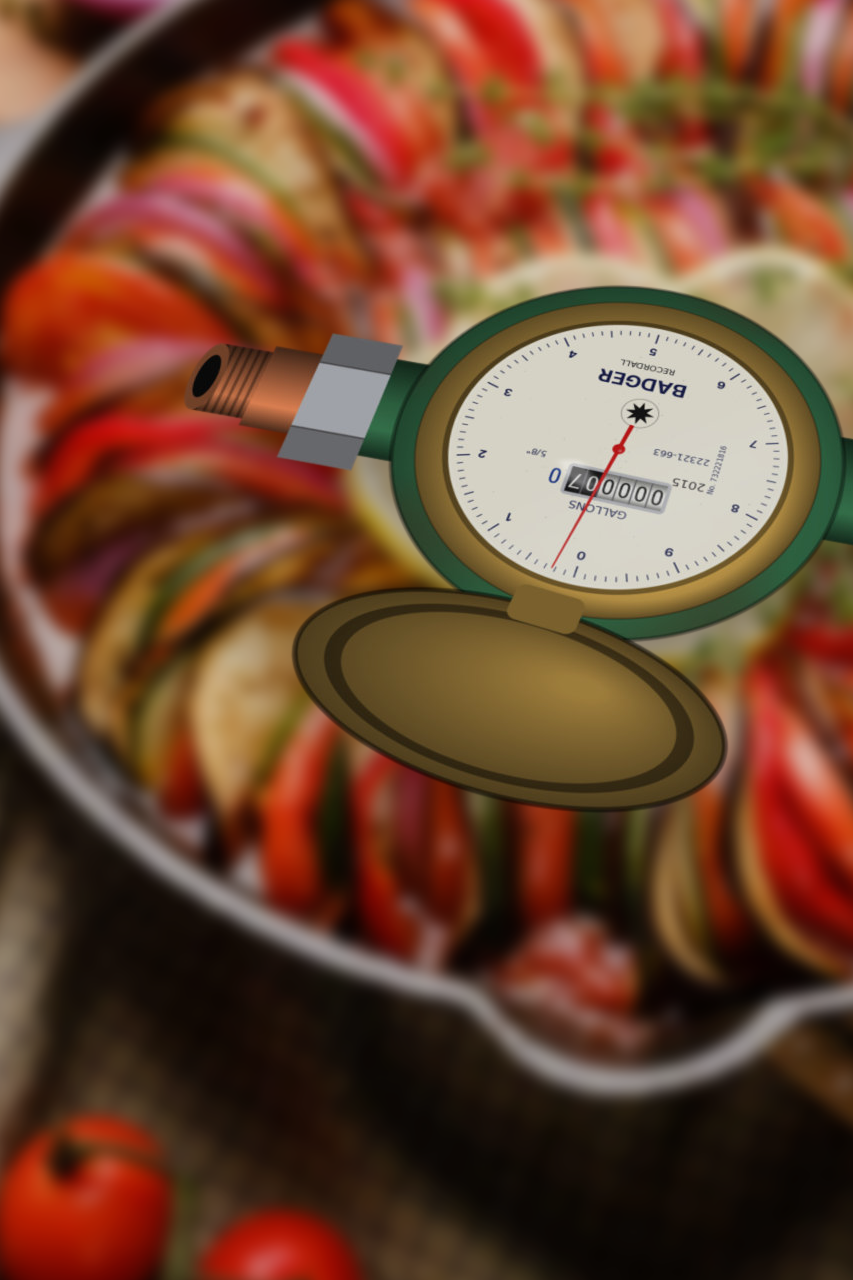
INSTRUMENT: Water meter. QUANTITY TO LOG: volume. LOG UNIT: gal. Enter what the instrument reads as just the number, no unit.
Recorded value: 70.2
